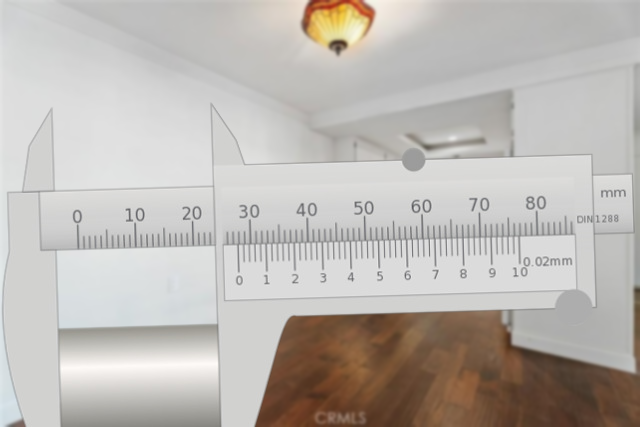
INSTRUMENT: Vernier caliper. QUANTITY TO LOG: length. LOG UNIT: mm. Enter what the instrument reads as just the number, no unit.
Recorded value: 27.8
